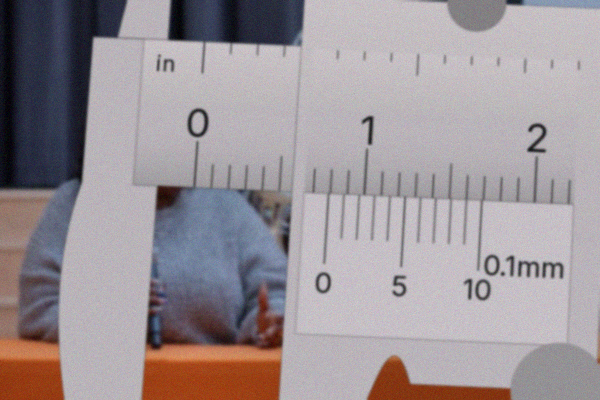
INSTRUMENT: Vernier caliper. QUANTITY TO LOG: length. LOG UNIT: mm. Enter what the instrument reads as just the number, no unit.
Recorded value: 7.9
